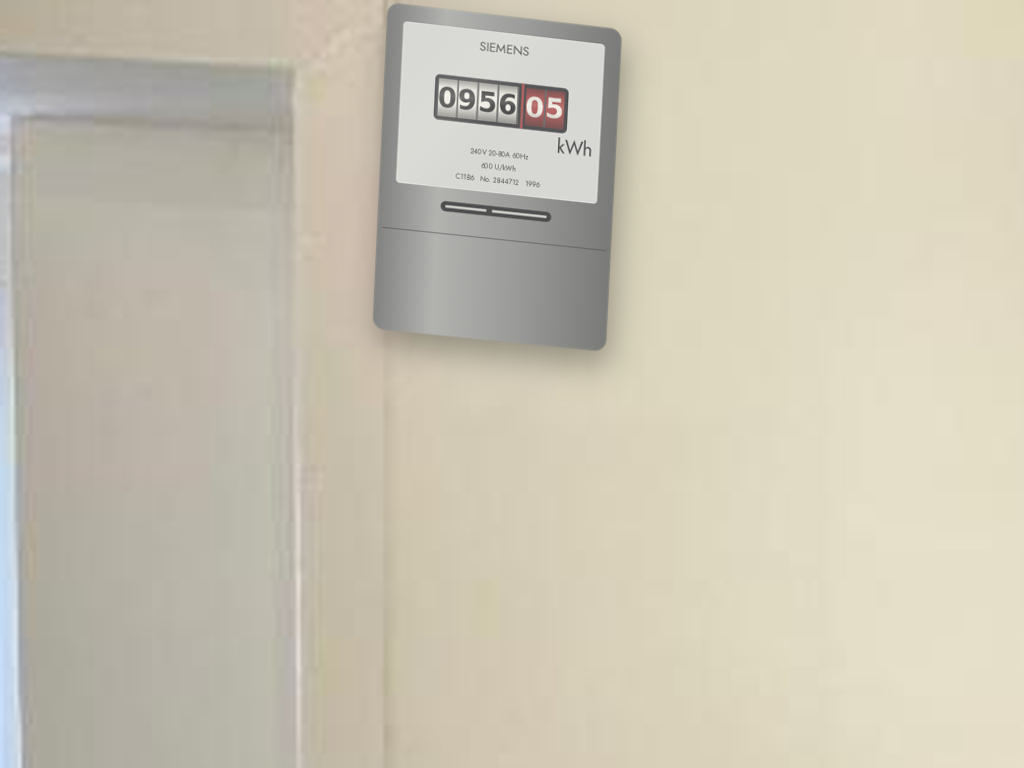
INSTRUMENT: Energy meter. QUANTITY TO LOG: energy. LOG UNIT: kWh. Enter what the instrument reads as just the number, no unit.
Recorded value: 956.05
